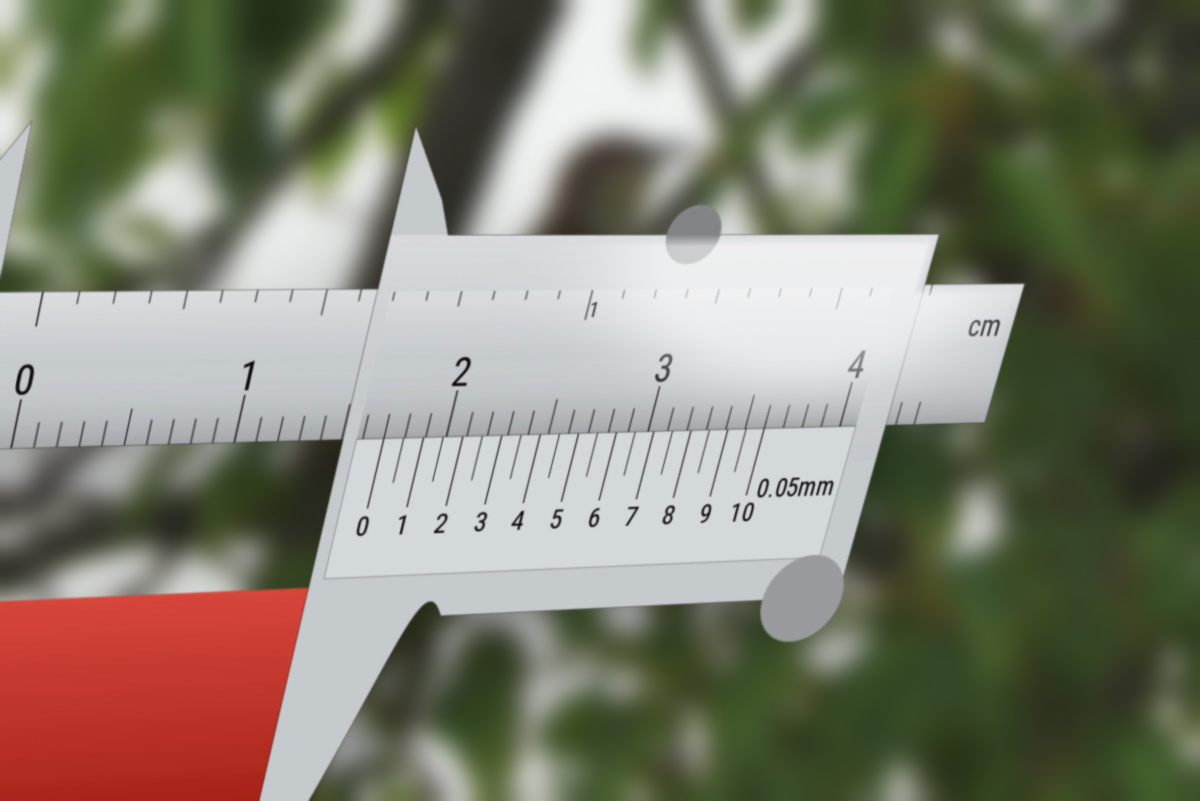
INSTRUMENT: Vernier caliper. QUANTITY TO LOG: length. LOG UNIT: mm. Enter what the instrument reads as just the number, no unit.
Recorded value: 17.0
